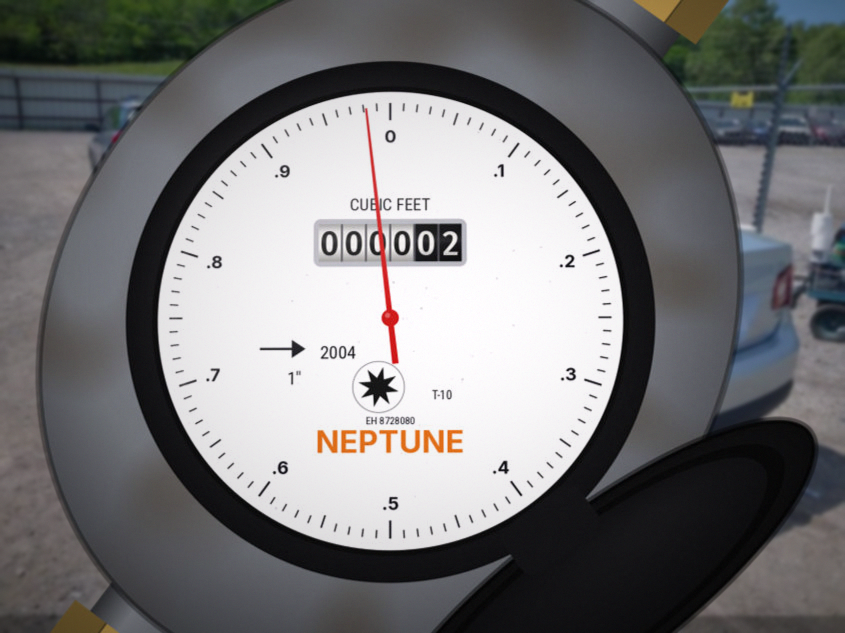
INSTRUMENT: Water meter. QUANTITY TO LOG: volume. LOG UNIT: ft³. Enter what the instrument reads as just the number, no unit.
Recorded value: 1.98
